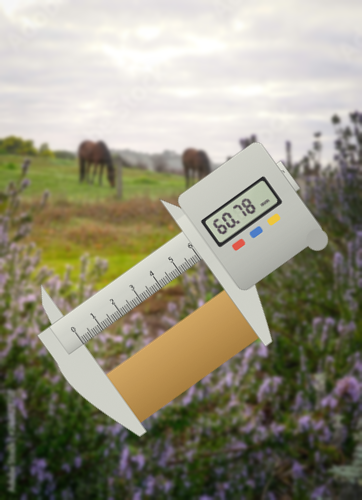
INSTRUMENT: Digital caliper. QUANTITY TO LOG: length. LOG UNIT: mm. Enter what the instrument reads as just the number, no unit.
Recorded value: 60.78
